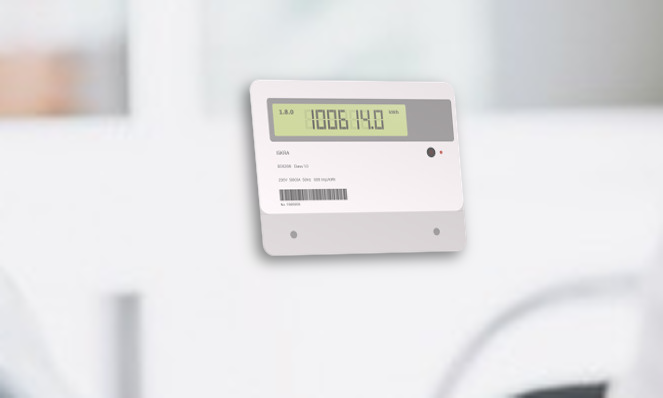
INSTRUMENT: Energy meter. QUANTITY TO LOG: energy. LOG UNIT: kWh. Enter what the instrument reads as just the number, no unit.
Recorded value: 100614.0
